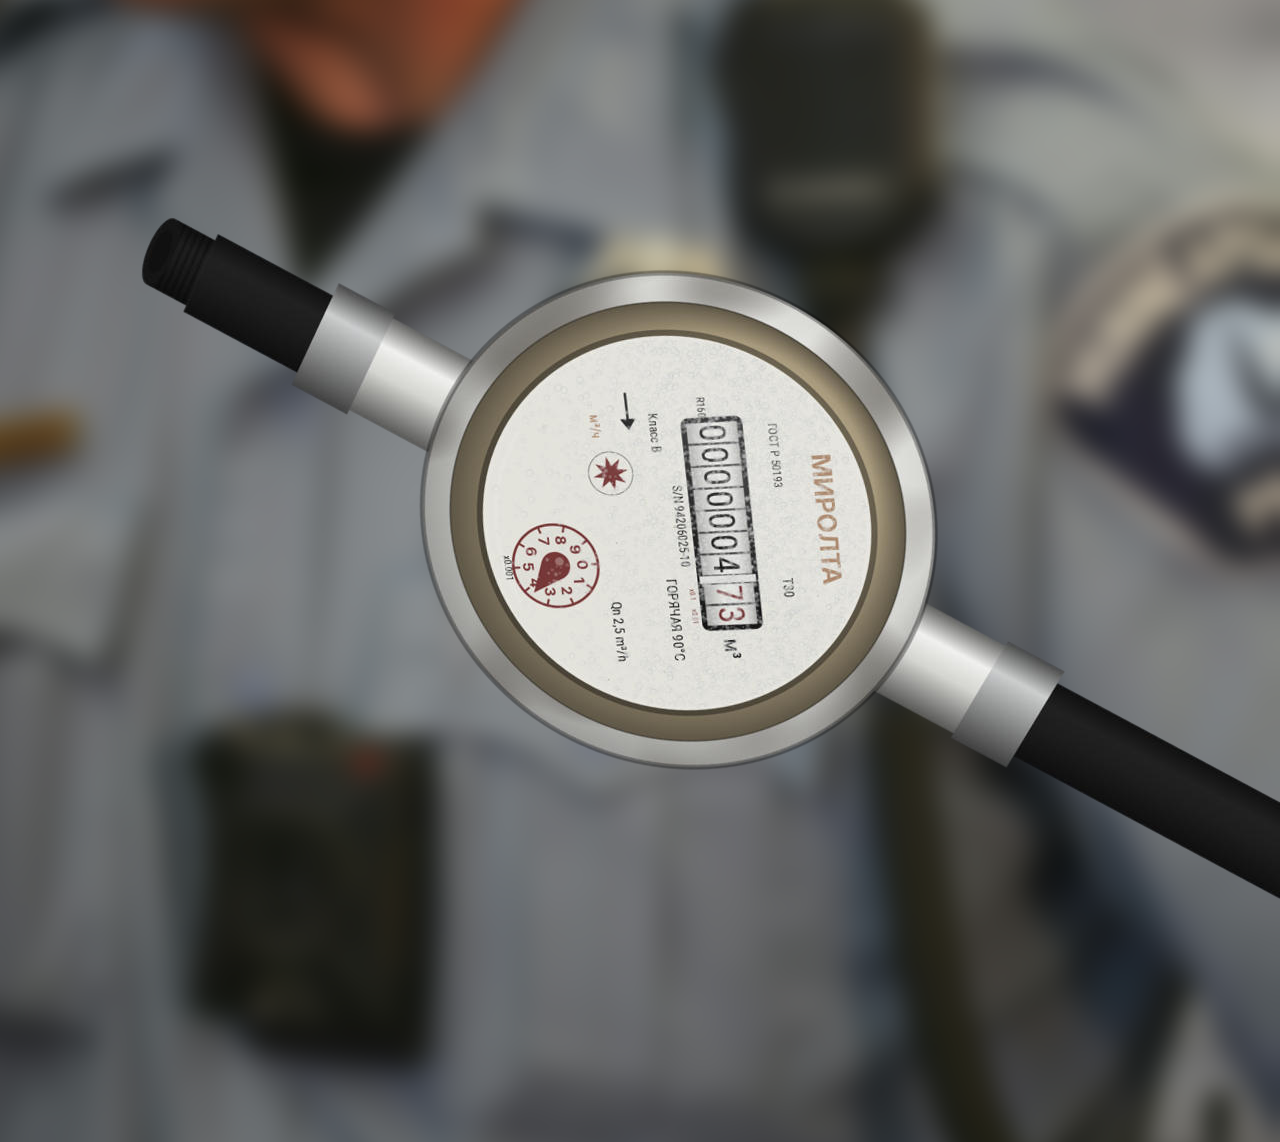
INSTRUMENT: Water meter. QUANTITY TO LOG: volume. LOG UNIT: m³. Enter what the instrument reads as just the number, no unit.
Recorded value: 4.733
